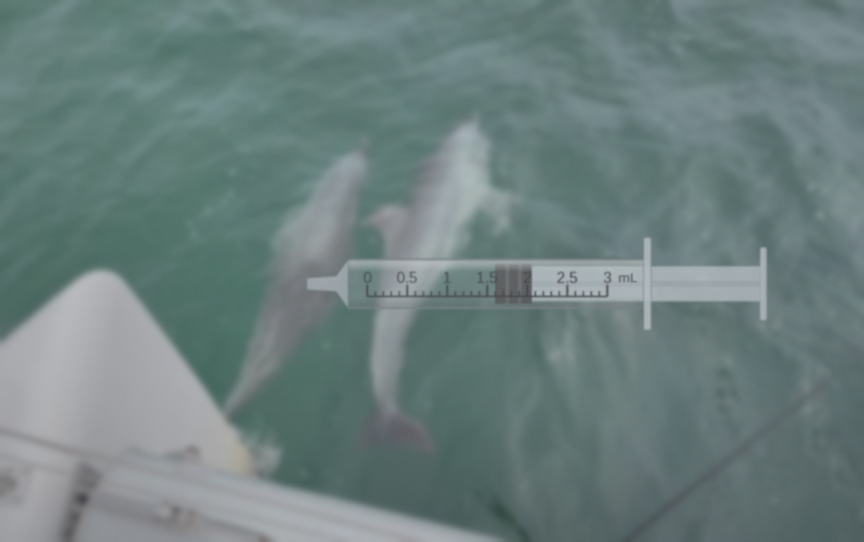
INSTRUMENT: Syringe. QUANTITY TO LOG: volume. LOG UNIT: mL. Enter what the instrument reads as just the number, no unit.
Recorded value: 1.6
